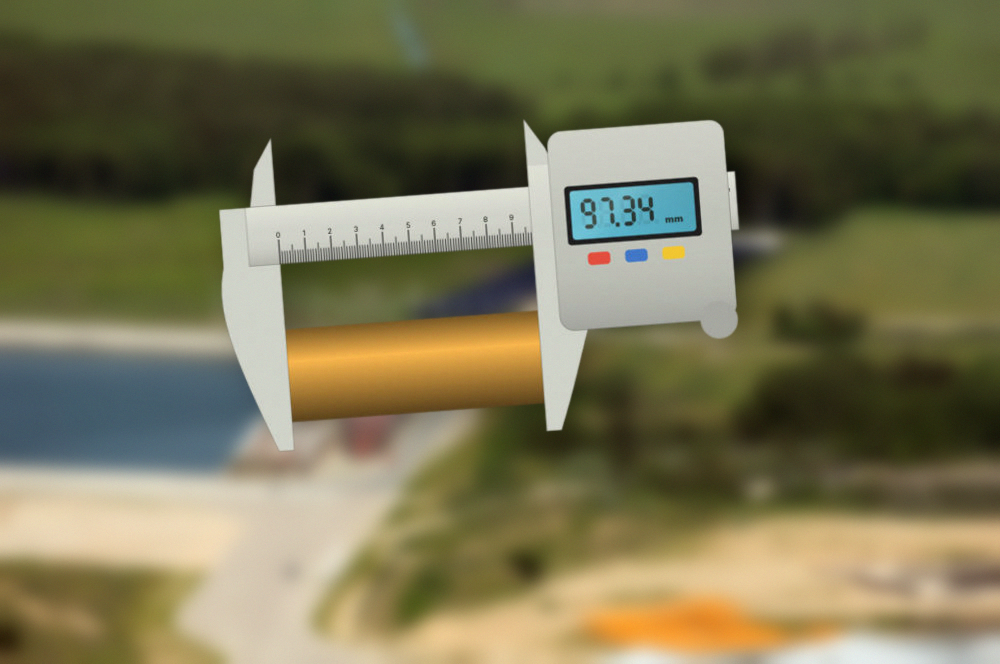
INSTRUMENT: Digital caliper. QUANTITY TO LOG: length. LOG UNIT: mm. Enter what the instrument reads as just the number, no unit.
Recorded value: 97.34
